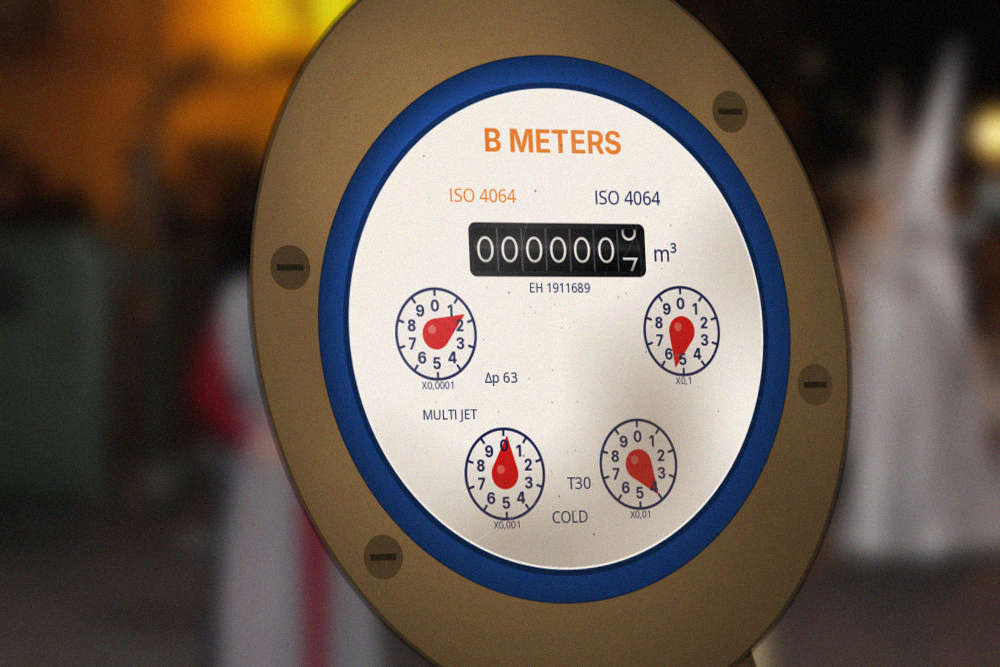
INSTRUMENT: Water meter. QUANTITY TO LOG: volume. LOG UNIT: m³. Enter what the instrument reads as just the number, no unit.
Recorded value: 6.5401
